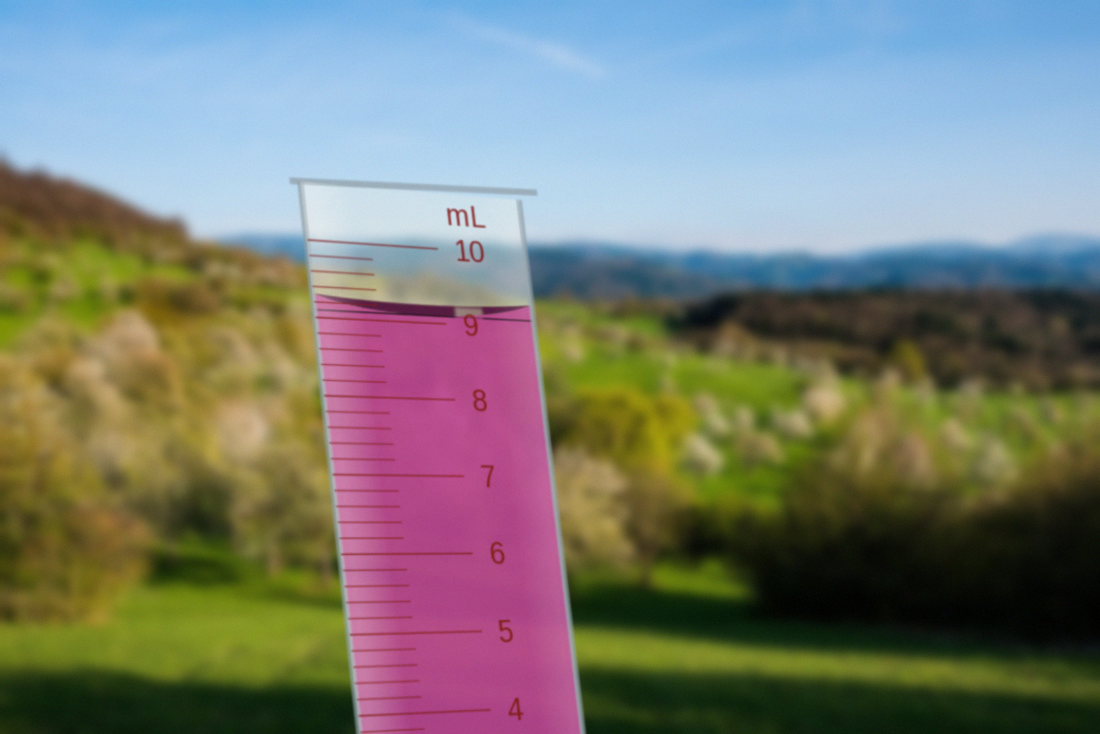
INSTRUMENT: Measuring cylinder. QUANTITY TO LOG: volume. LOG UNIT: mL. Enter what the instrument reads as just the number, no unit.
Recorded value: 9.1
